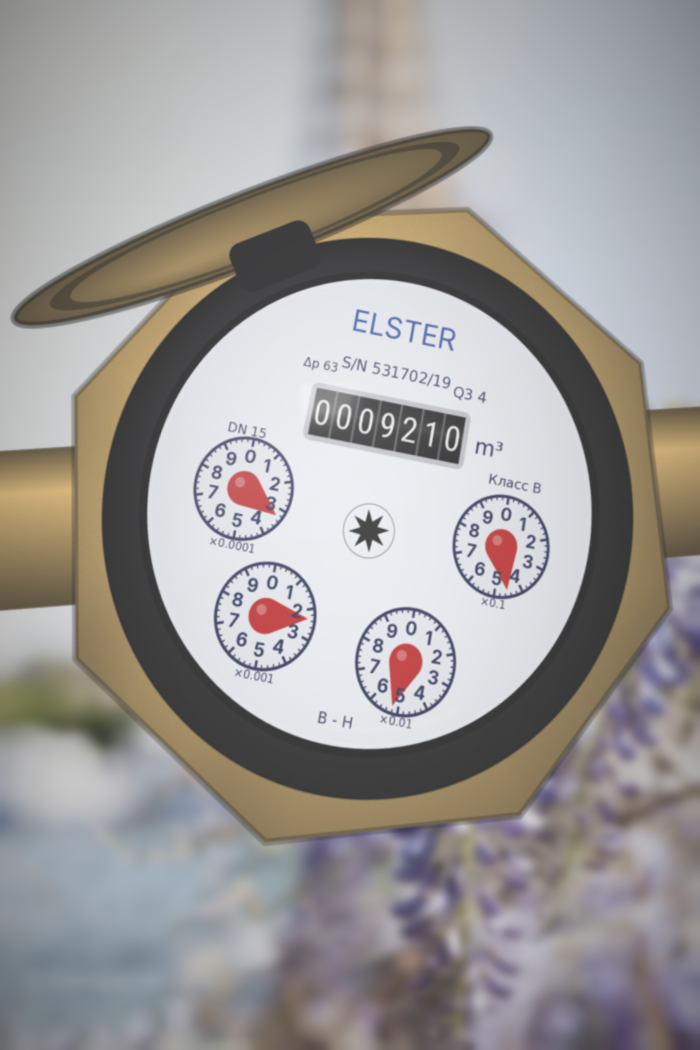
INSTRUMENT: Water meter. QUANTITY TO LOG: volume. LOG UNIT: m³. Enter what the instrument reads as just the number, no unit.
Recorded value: 9210.4523
